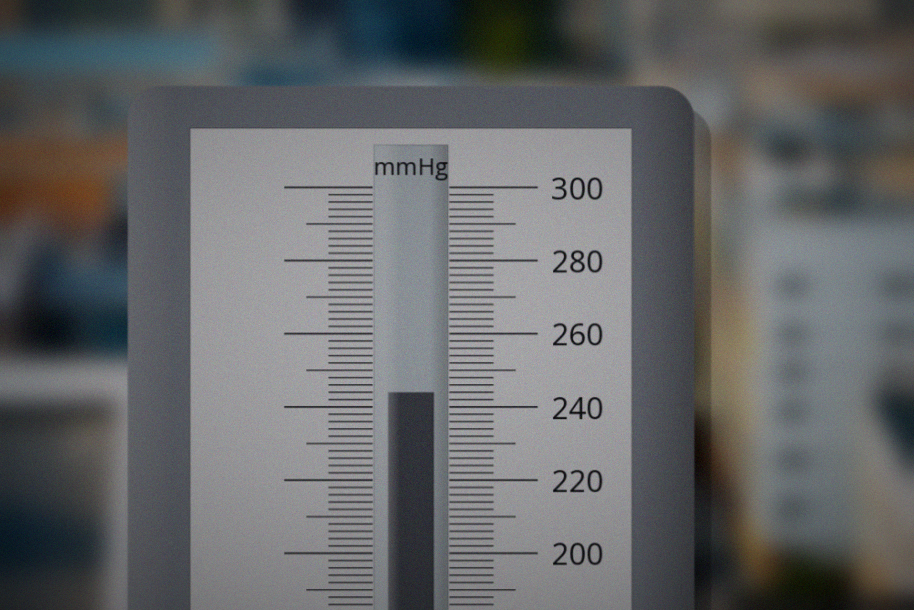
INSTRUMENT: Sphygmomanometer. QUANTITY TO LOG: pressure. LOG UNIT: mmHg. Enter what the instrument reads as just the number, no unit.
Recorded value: 244
